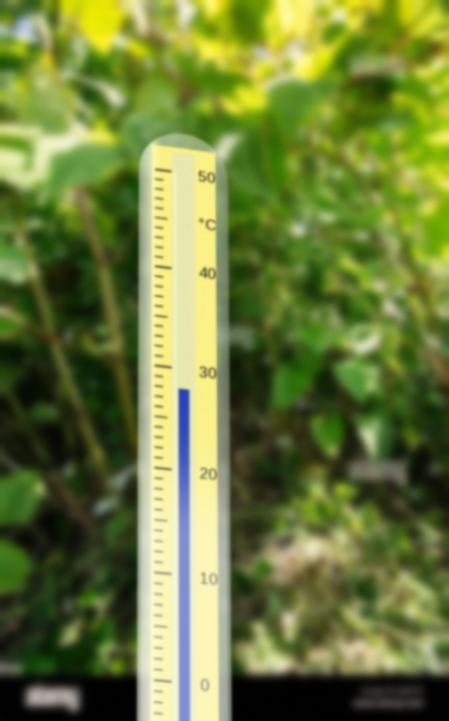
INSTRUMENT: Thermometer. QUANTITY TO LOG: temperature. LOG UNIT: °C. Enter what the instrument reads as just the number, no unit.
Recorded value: 28
